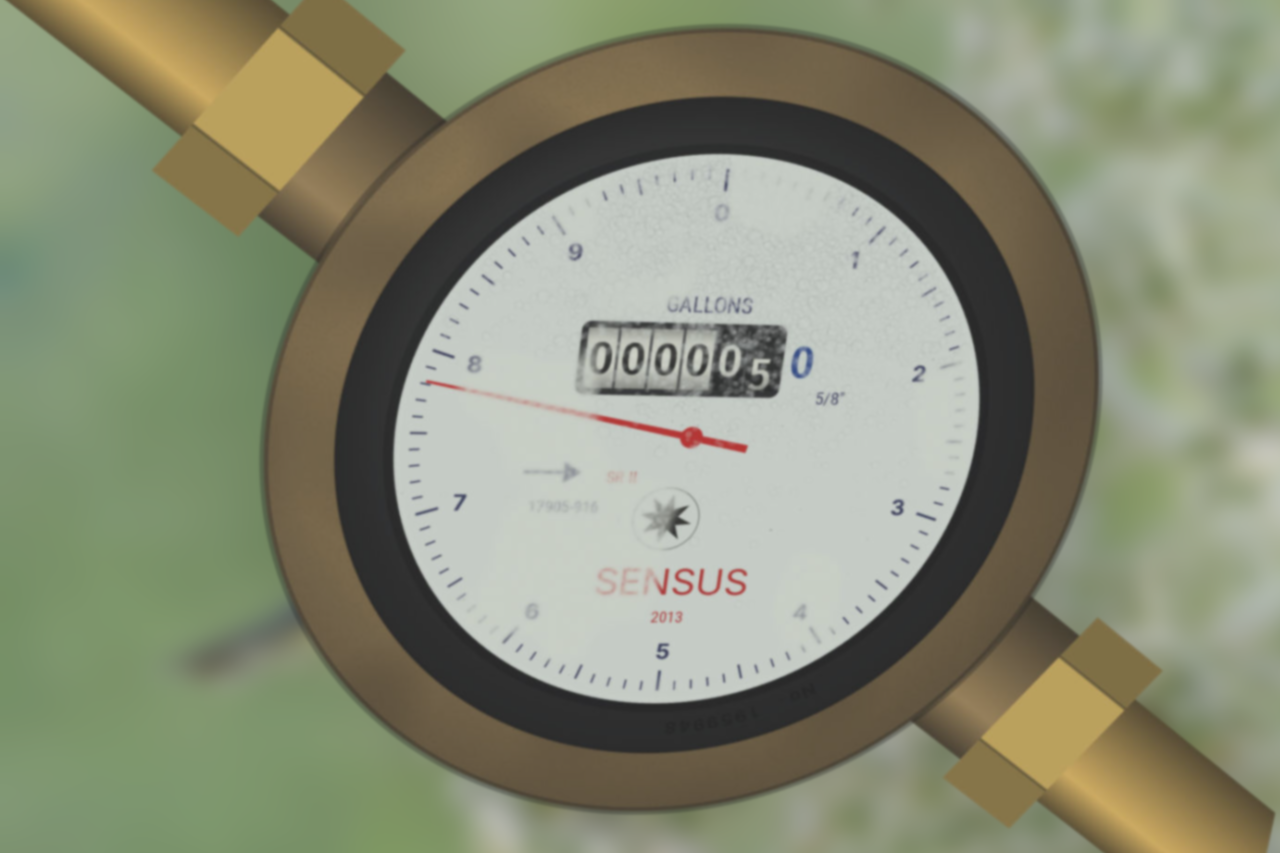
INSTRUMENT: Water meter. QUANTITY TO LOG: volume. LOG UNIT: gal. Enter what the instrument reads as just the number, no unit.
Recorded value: 47.8
